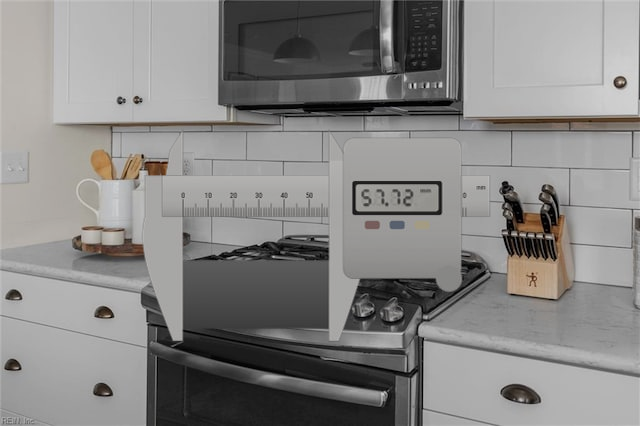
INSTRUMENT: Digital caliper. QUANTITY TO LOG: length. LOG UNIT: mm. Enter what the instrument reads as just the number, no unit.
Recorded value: 57.72
